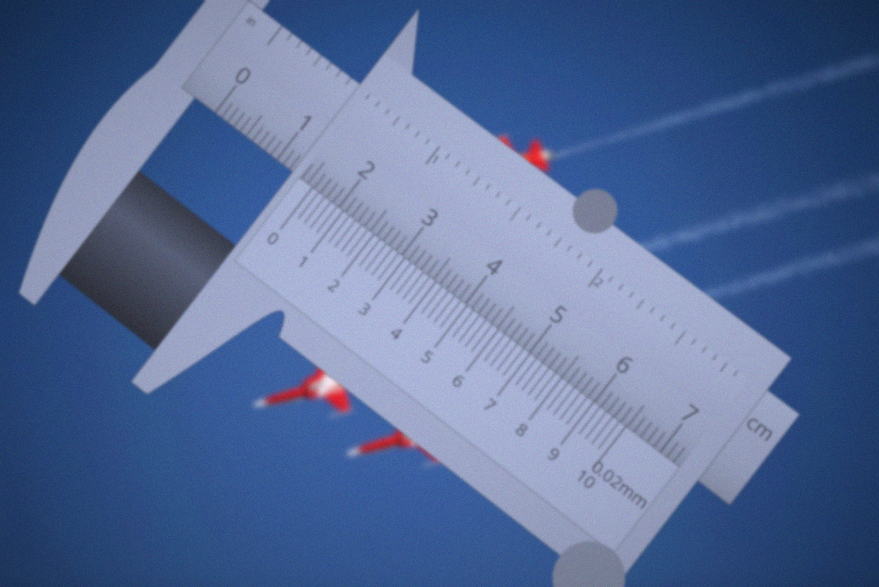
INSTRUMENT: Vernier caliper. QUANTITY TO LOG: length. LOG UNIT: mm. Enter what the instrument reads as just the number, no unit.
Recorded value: 15.8
